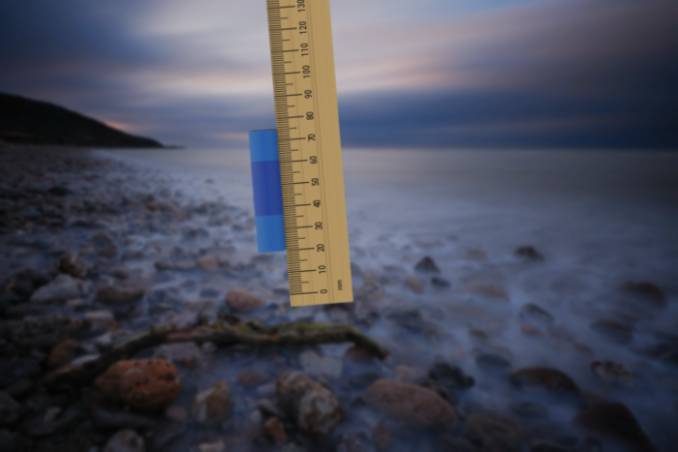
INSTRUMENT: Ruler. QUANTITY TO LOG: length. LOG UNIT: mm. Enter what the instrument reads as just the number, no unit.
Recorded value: 55
